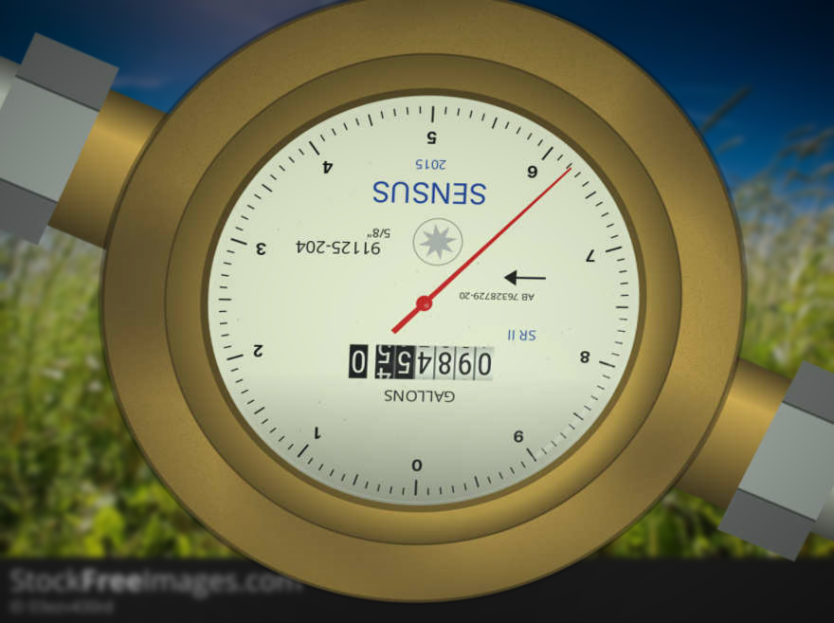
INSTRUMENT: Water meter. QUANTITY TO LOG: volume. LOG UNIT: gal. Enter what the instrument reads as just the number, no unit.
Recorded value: 984546.2
